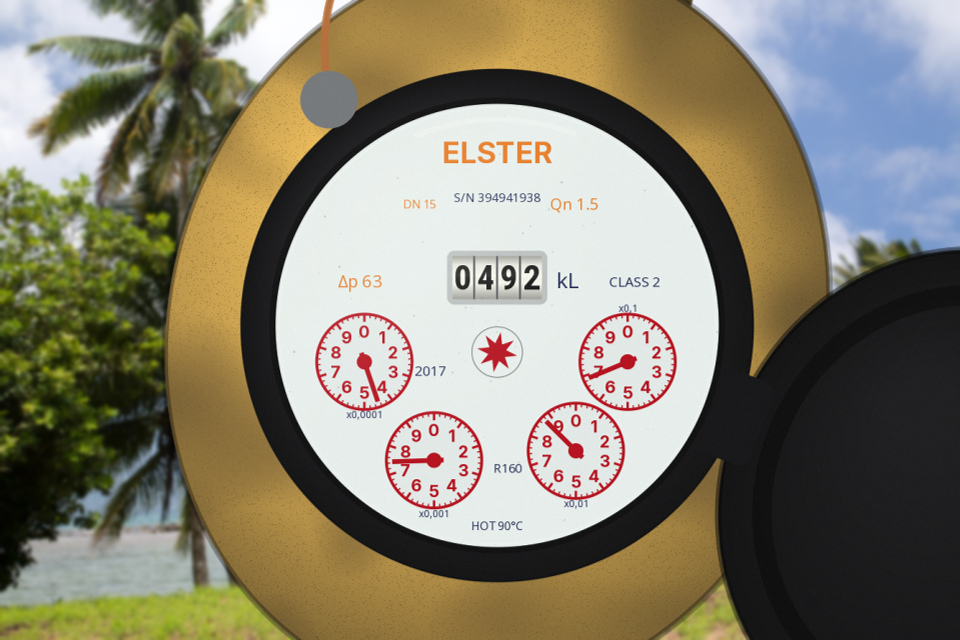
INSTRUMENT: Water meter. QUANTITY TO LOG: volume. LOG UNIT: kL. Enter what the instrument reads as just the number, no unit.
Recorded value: 492.6874
